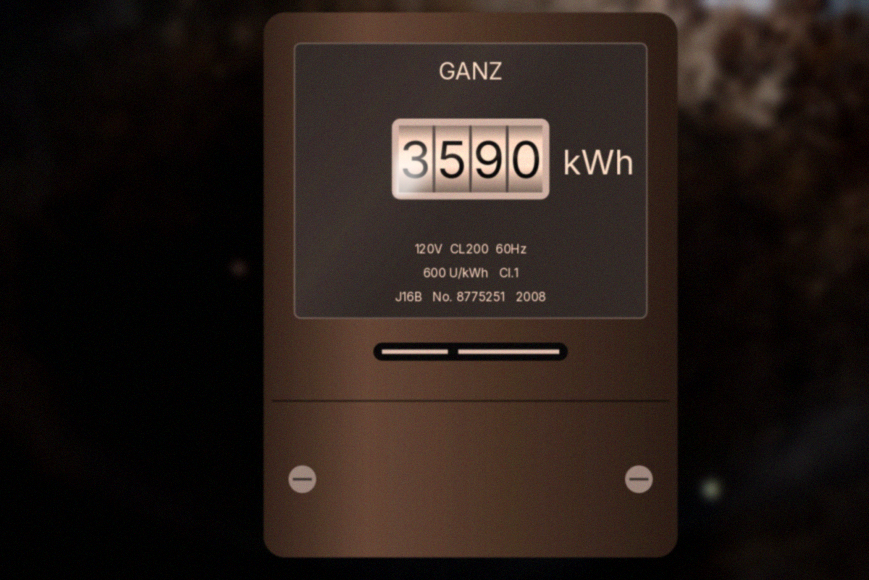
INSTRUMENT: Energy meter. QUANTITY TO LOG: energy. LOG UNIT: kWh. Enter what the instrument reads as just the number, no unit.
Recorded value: 3590
